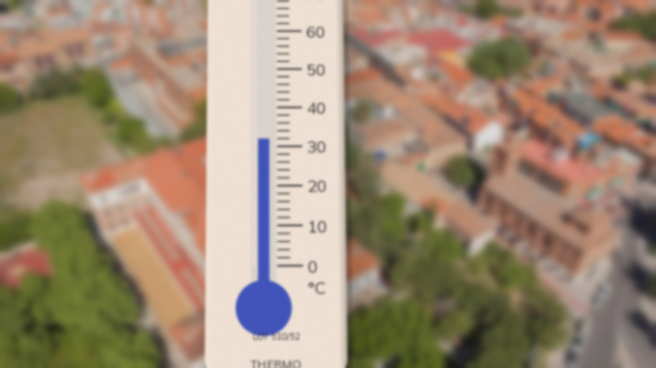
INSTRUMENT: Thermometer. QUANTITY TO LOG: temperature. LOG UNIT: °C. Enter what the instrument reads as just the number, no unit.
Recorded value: 32
